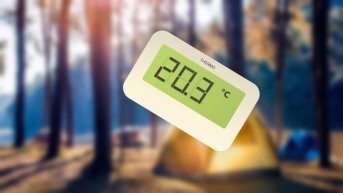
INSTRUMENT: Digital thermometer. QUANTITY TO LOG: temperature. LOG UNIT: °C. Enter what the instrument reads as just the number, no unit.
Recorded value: 20.3
